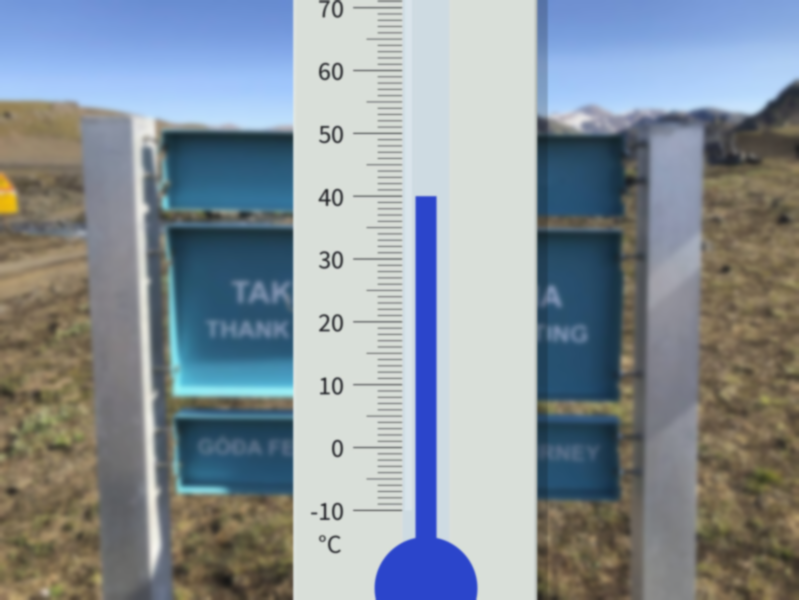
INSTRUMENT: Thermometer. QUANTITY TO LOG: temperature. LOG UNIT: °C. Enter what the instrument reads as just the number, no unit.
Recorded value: 40
